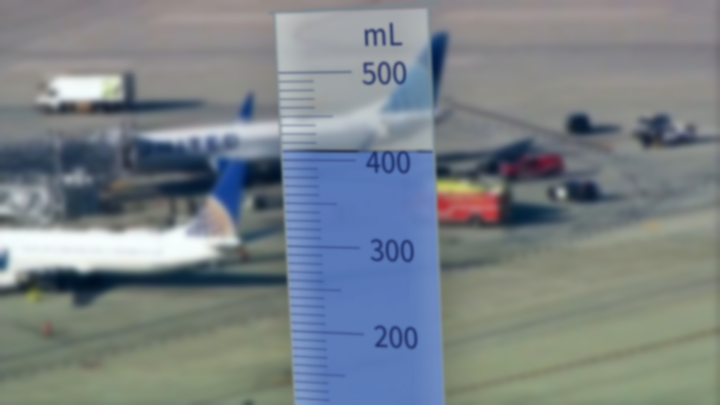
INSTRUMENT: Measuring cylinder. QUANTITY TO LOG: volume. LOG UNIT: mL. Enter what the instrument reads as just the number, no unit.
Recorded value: 410
